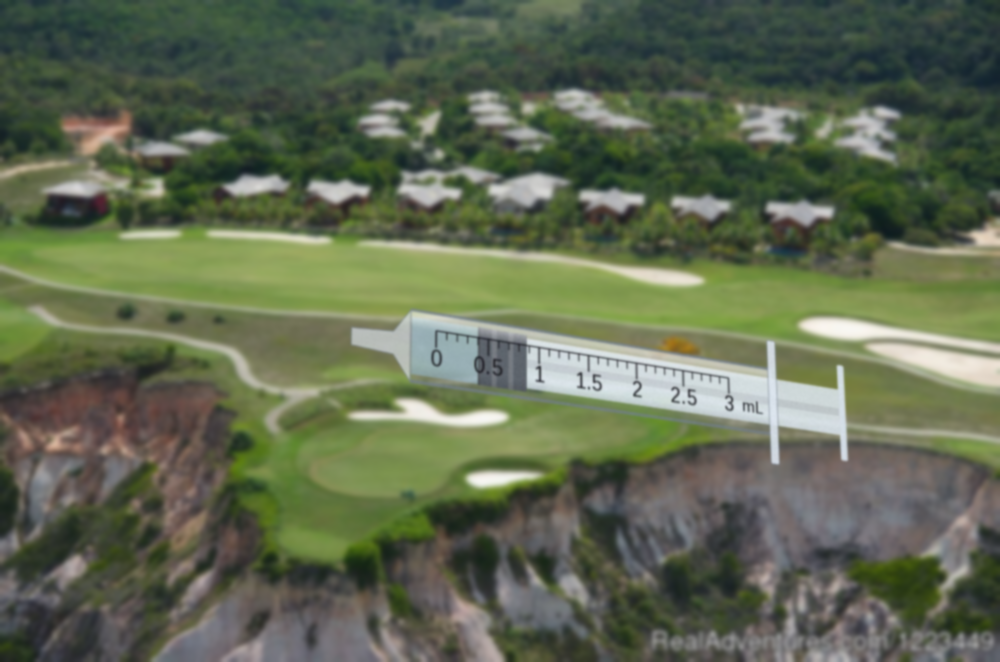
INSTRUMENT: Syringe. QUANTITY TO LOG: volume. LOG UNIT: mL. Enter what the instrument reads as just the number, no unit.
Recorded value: 0.4
